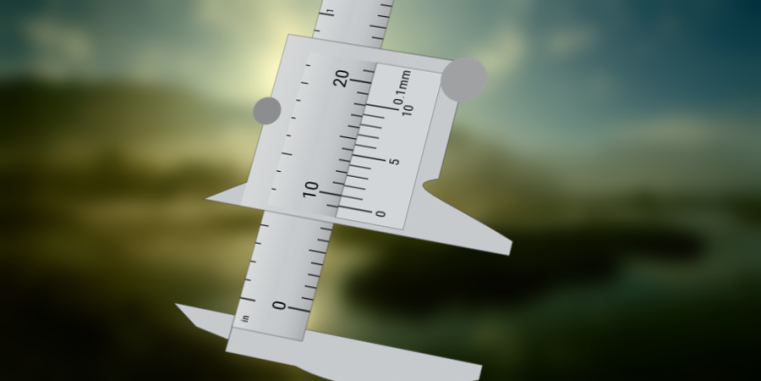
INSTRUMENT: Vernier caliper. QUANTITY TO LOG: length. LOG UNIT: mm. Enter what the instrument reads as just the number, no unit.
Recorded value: 9.1
